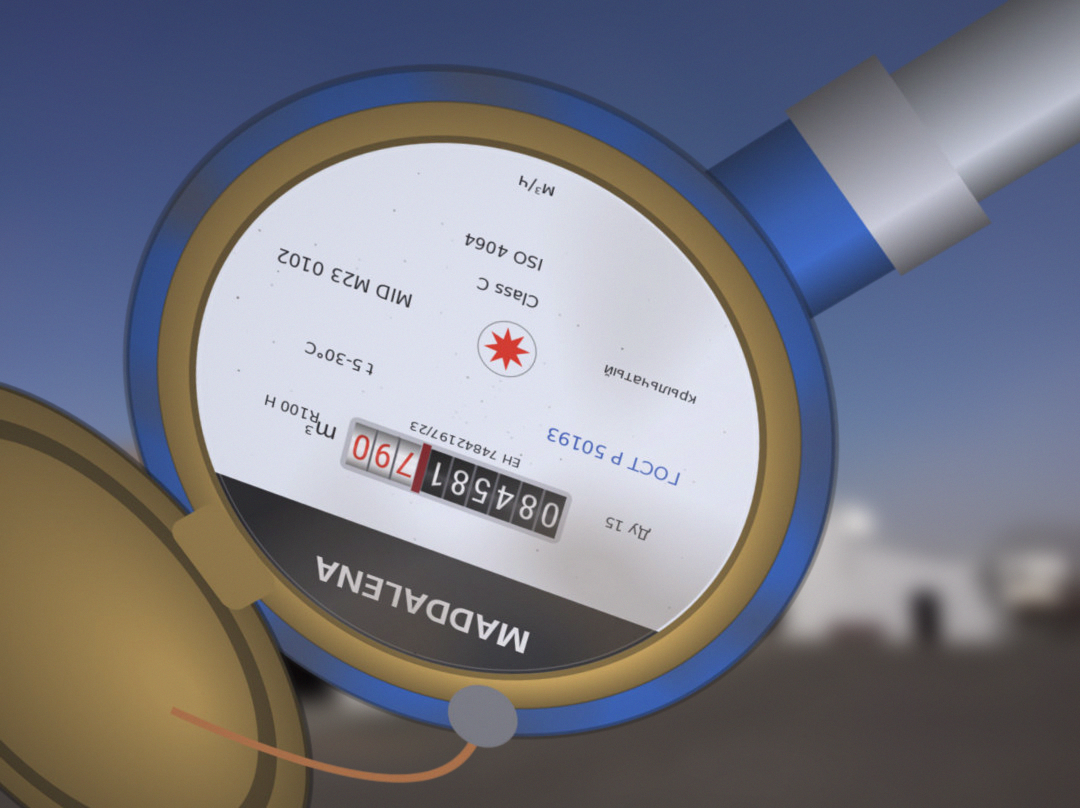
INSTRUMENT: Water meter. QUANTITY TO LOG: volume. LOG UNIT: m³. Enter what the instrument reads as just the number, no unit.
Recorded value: 84581.790
